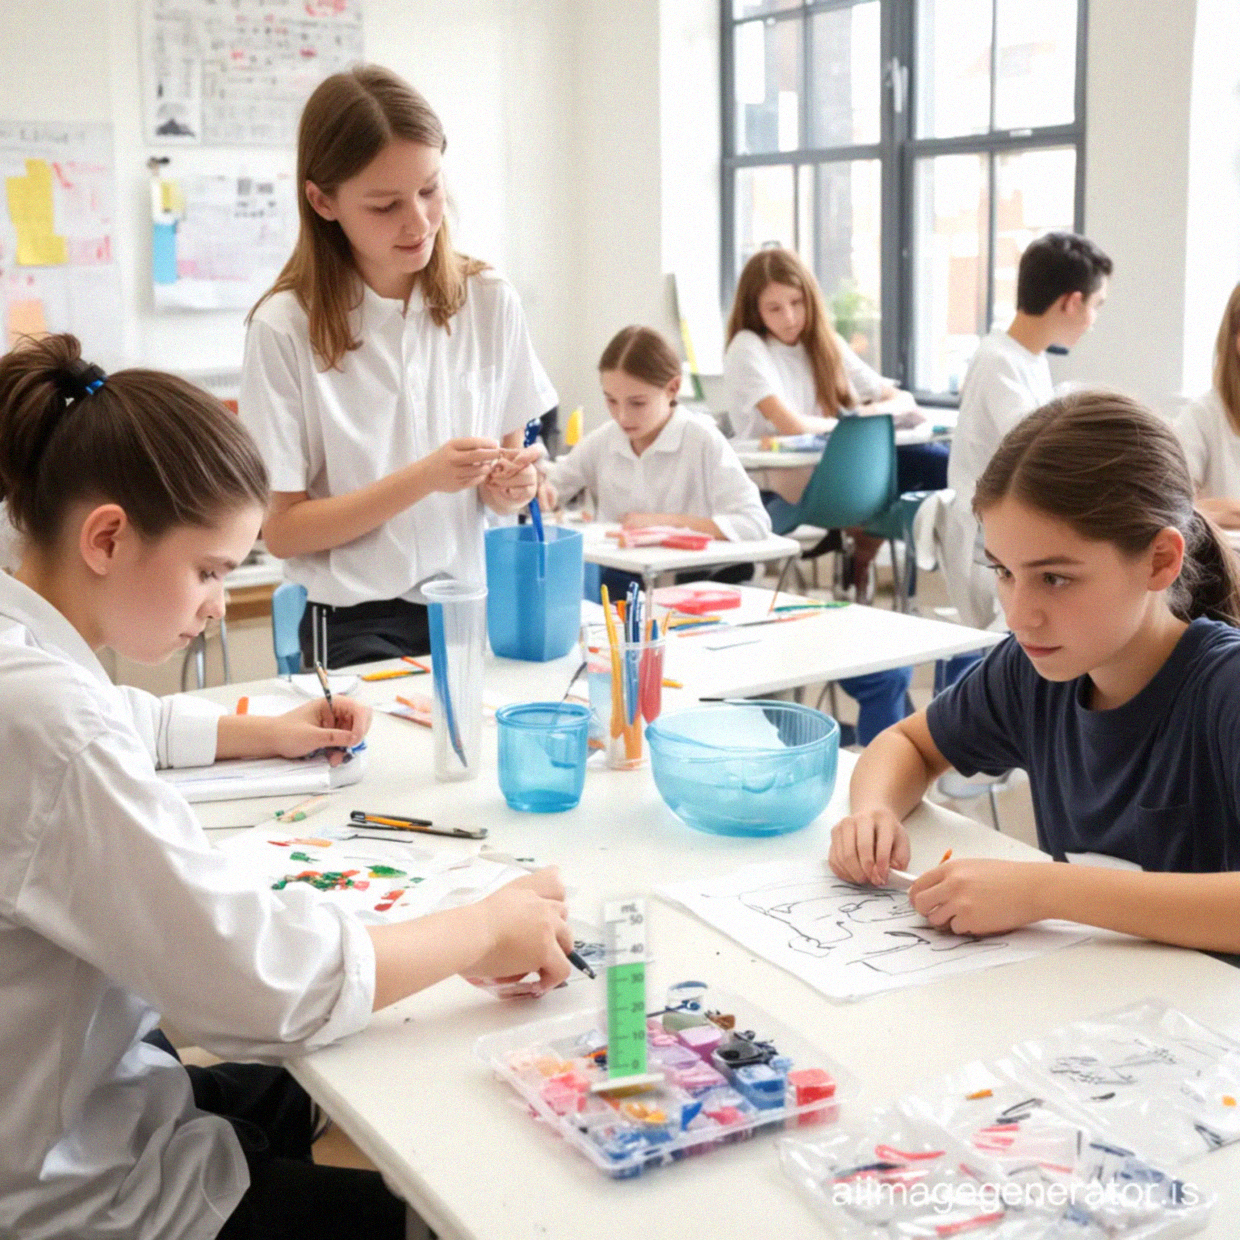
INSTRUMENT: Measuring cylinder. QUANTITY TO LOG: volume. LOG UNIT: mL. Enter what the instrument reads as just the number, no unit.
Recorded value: 35
